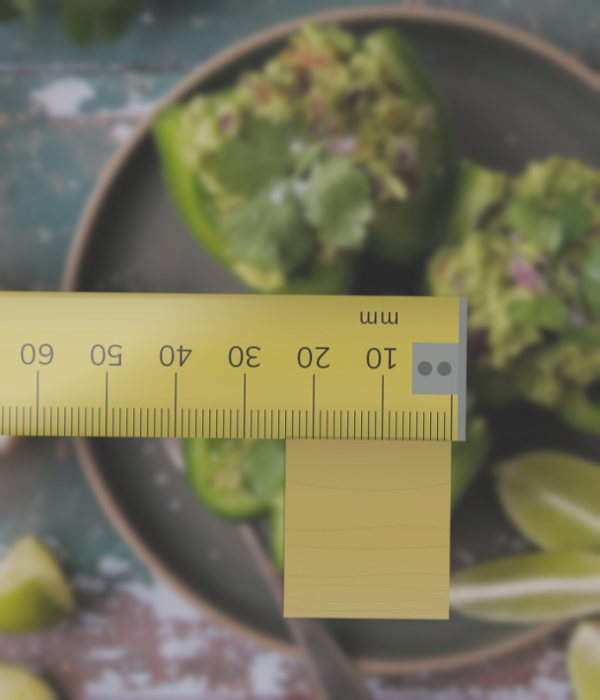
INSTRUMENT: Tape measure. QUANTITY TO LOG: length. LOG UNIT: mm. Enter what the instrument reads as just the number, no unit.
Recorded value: 24
